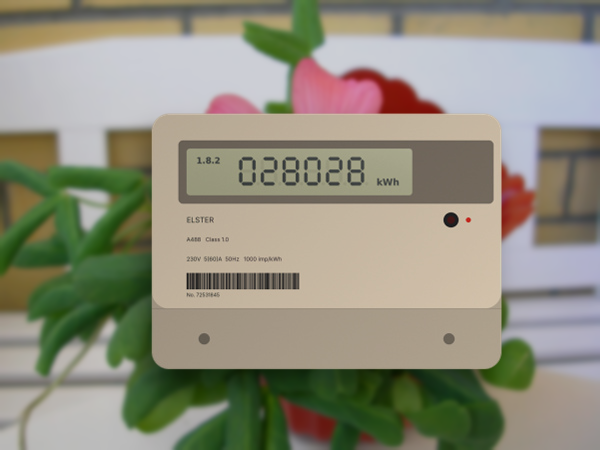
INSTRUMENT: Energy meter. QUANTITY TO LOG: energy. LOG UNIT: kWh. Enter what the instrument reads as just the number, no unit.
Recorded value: 28028
